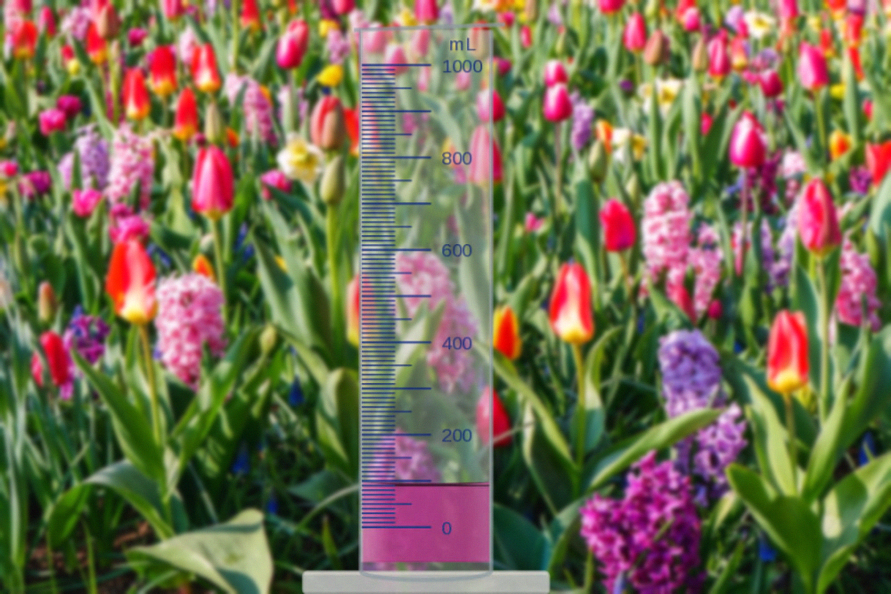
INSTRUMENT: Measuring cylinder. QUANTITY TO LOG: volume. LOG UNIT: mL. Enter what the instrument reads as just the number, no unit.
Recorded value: 90
